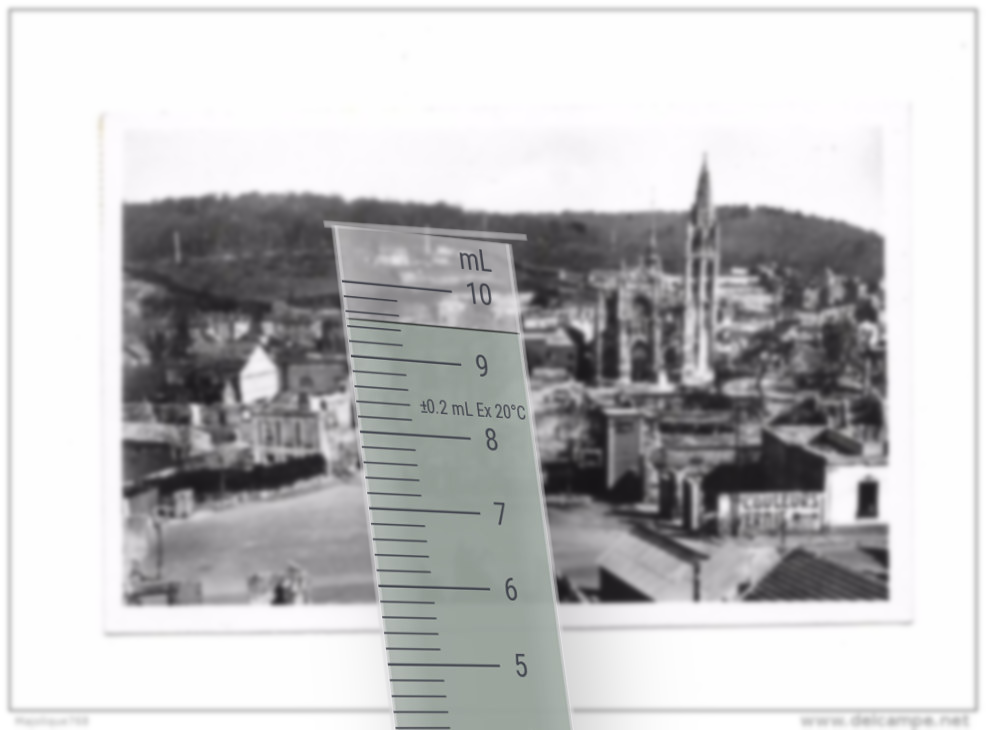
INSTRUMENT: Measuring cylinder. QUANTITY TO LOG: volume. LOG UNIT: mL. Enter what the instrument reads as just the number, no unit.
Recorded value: 9.5
